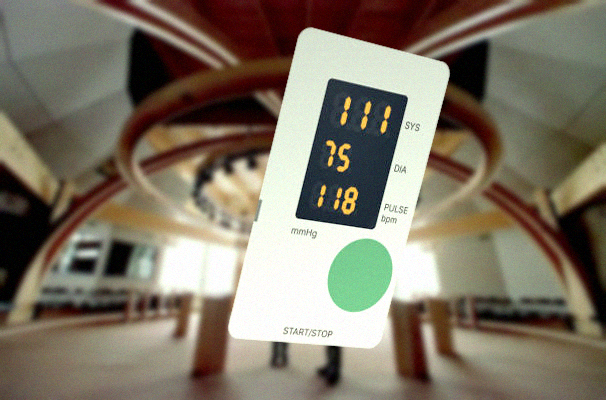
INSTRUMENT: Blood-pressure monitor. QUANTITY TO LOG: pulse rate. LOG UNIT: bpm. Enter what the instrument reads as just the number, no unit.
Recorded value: 118
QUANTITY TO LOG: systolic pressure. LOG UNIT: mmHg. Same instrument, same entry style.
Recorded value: 111
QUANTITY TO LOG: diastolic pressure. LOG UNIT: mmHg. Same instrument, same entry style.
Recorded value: 75
